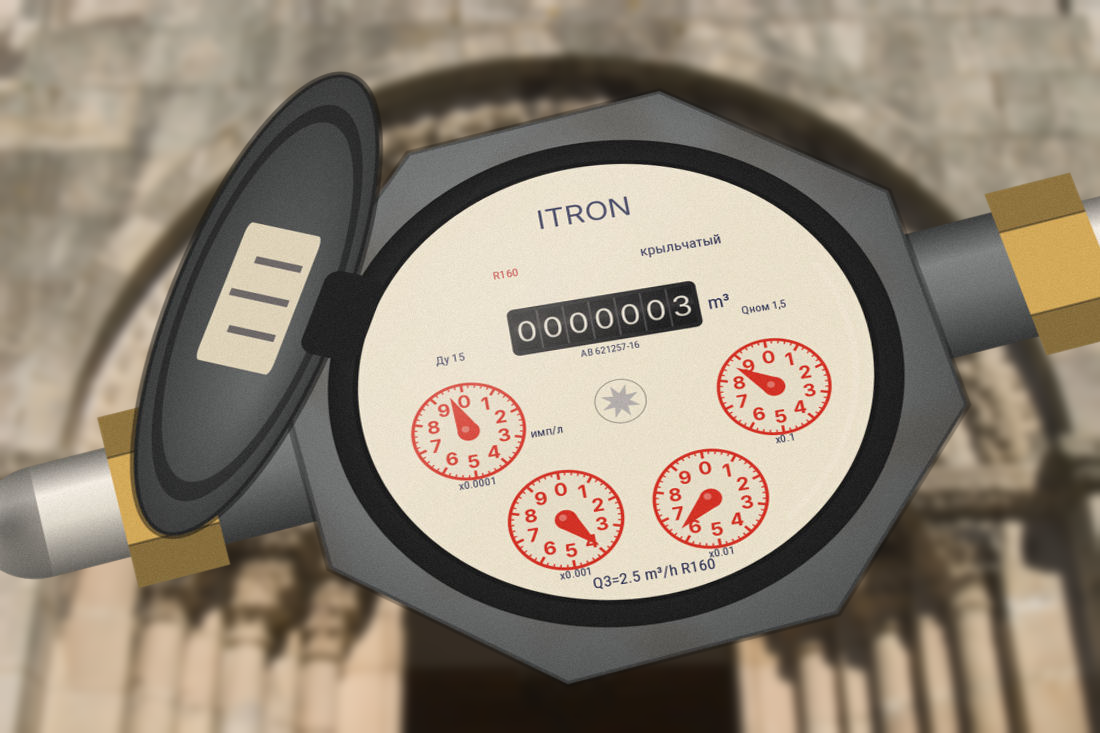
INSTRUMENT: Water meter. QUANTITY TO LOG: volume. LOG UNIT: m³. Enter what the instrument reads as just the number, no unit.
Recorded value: 3.8639
